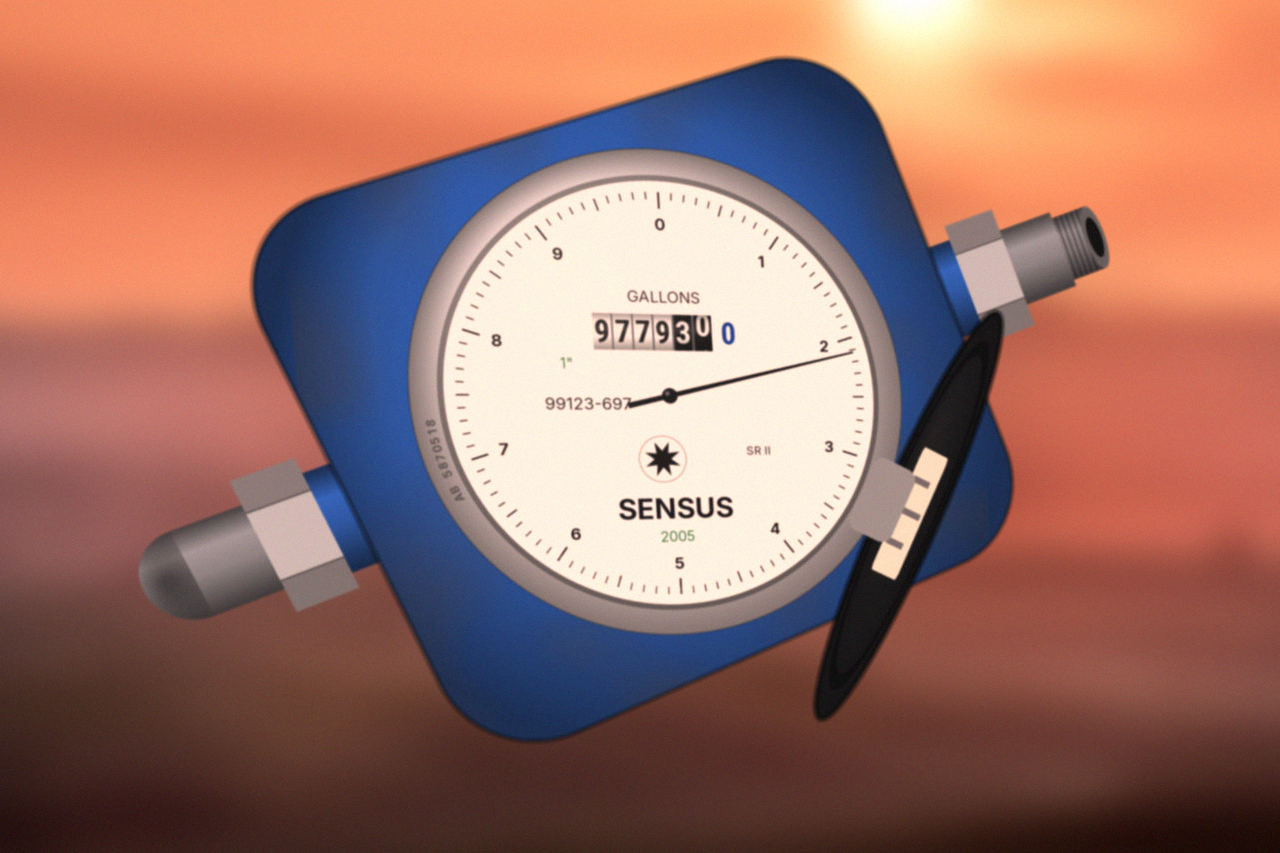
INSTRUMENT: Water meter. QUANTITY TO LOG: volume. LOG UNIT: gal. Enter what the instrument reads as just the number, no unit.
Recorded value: 9779302.1
